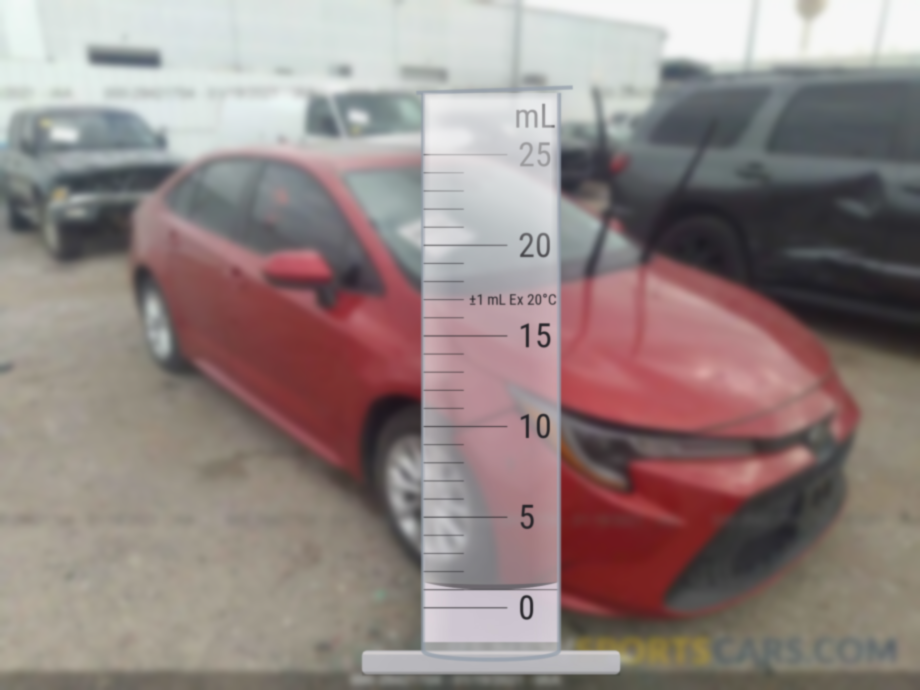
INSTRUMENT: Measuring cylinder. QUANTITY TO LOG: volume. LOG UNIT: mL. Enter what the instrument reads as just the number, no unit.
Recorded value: 1
